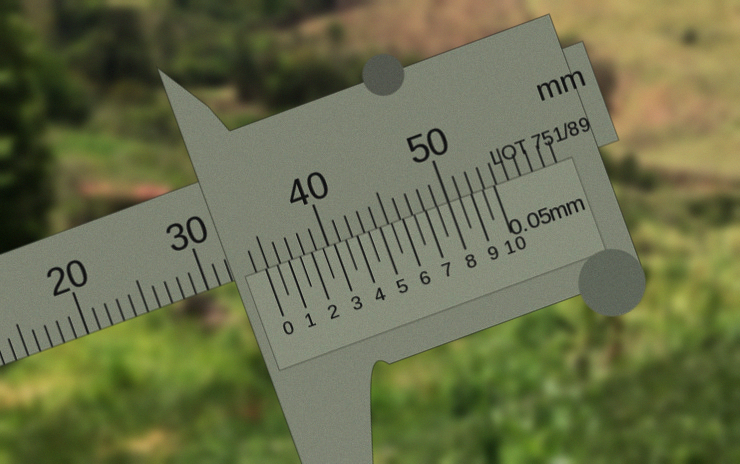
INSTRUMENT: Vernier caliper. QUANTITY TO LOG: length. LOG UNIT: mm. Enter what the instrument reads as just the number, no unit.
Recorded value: 34.8
